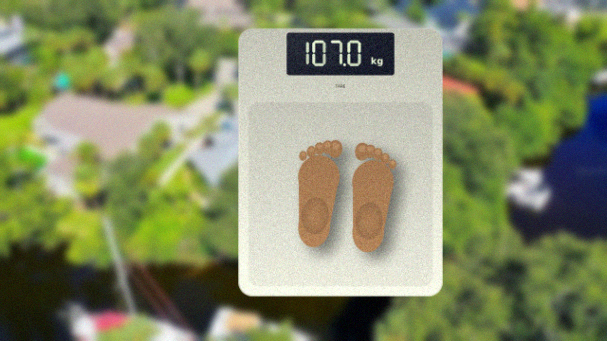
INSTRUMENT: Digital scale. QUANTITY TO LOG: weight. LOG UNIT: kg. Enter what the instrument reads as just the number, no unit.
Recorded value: 107.0
